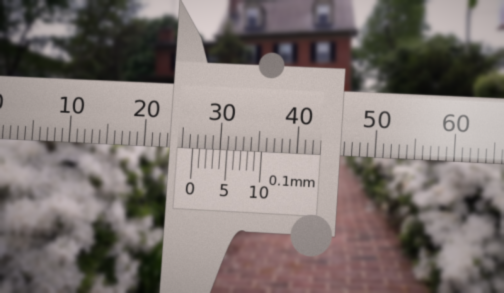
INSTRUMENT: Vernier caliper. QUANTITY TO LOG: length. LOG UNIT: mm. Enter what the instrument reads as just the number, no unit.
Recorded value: 26.4
